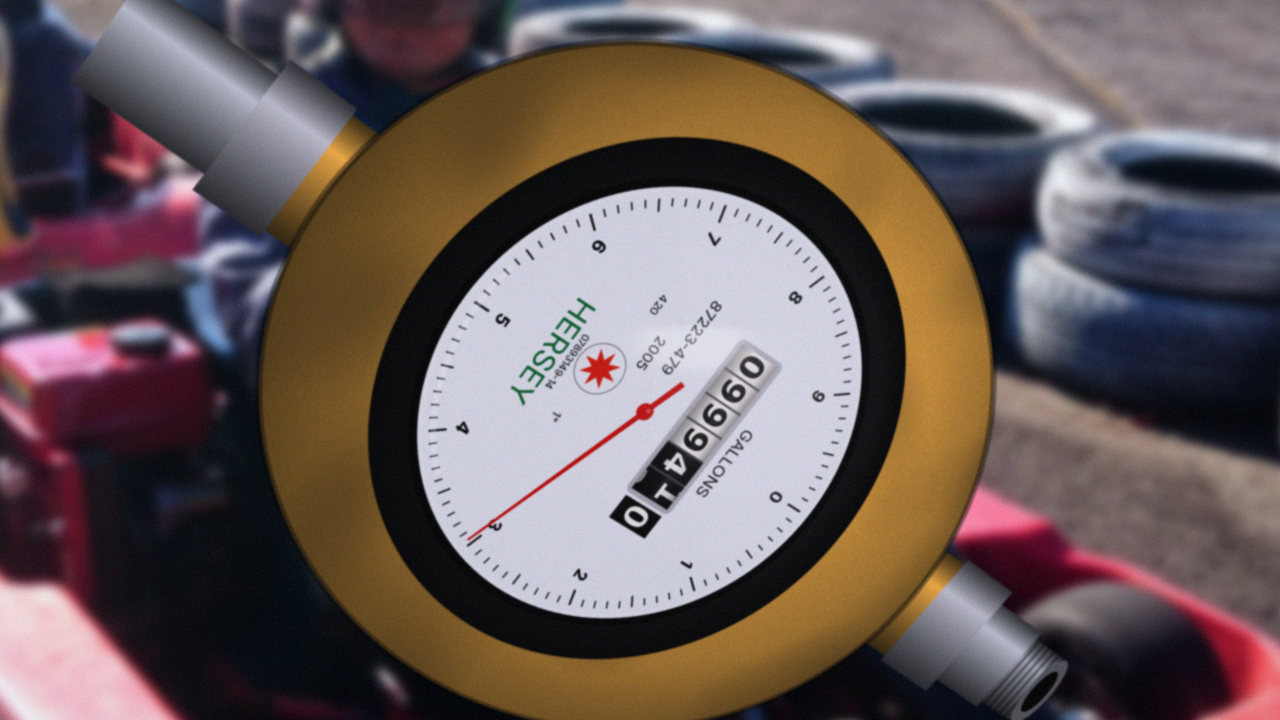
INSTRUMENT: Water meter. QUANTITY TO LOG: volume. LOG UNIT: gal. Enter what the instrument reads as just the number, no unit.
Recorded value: 999413.0
